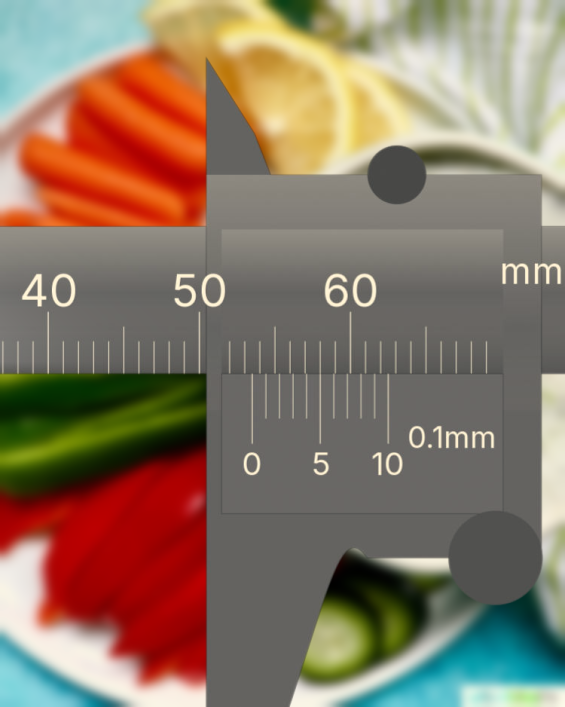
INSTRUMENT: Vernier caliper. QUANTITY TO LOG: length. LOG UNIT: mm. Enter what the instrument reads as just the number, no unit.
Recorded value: 53.5
